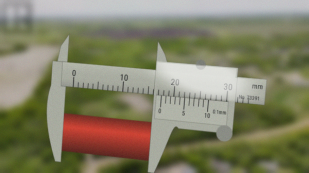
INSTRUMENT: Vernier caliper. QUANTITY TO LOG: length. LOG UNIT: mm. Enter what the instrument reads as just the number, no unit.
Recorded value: 17.6
